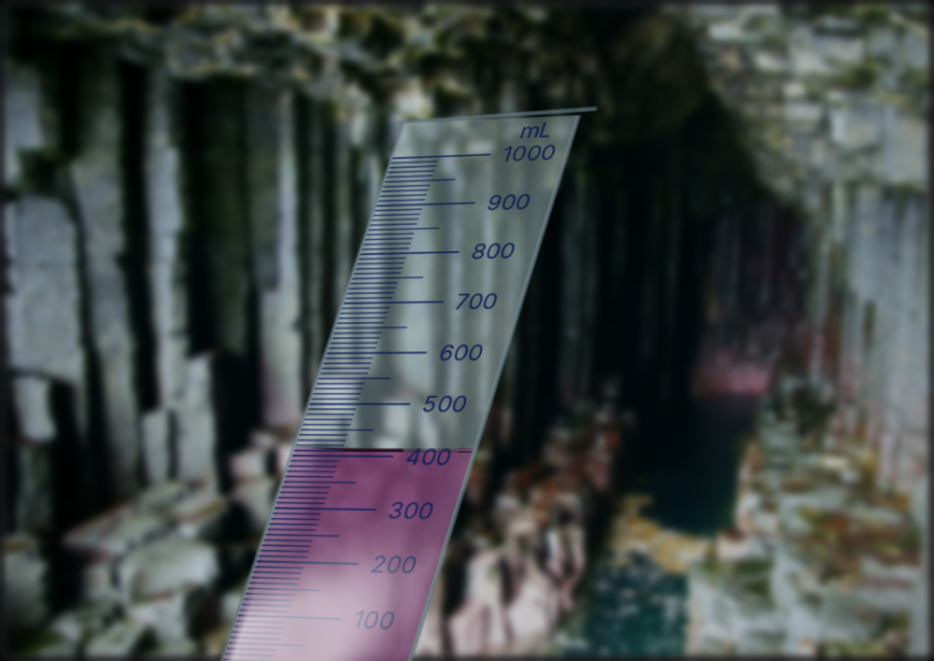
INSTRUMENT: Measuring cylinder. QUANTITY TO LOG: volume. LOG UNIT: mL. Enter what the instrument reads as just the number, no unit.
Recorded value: 410
